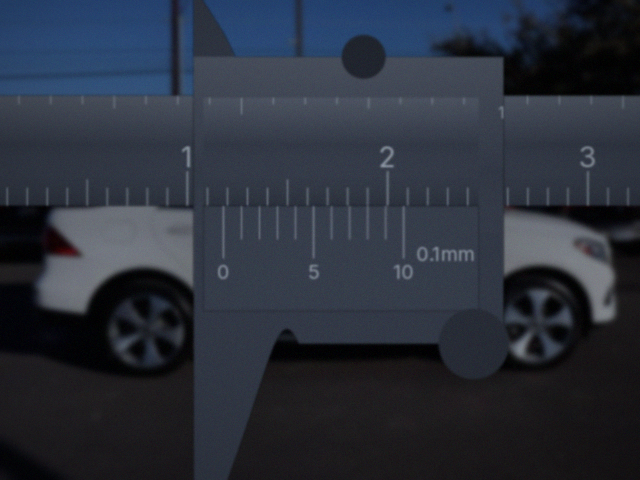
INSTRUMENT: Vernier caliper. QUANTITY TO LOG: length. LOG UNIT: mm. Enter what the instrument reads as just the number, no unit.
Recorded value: 11.8
